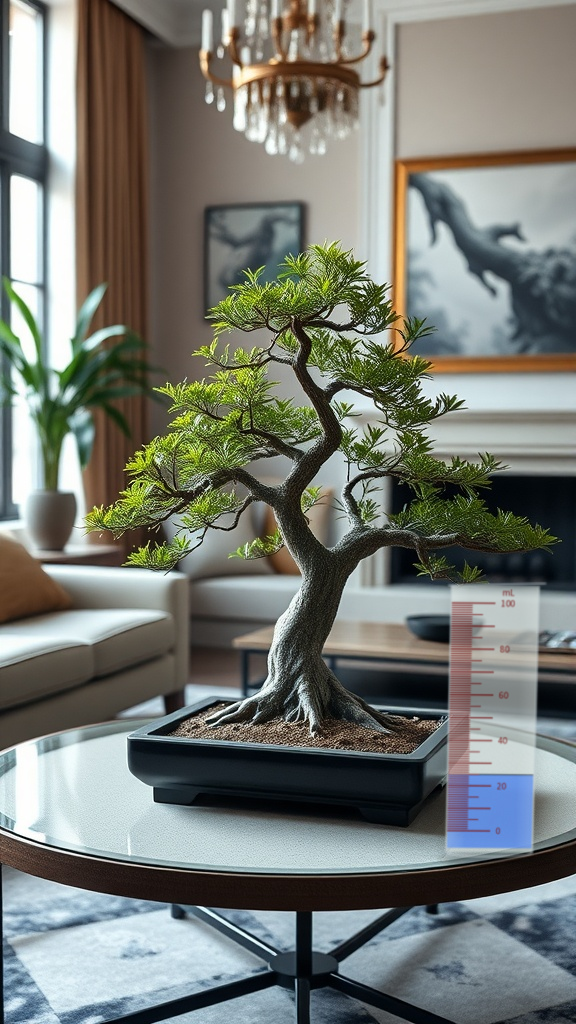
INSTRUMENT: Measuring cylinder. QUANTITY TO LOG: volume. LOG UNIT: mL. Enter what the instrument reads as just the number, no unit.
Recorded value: 25
